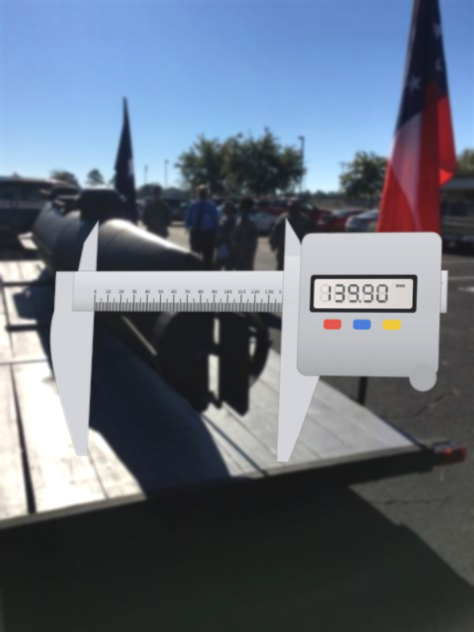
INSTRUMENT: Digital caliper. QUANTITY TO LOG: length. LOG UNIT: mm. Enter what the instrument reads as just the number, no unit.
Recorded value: 139.90
